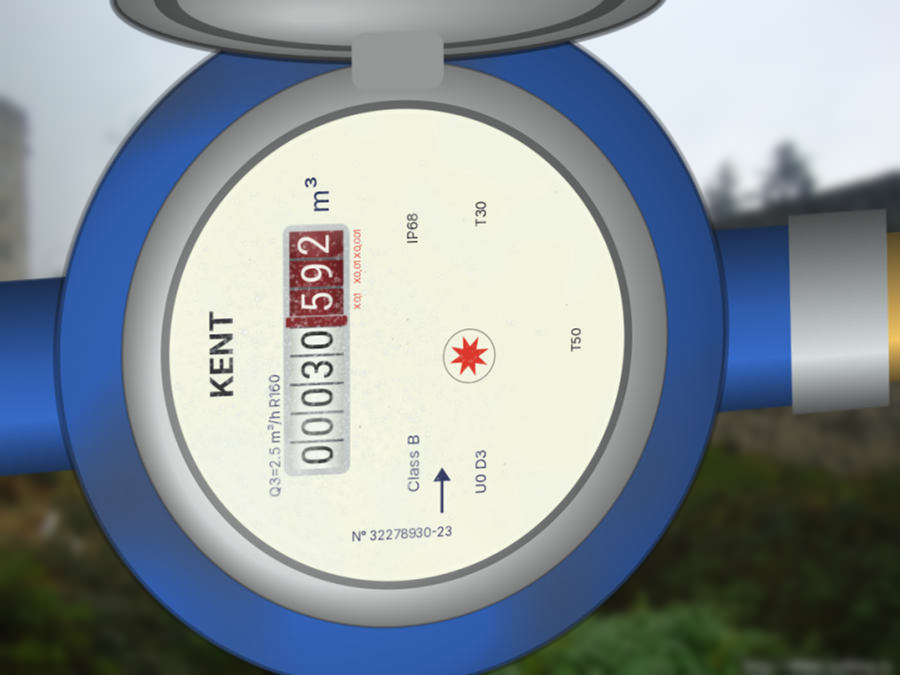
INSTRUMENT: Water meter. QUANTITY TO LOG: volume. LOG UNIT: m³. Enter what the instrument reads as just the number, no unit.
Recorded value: 30.592
